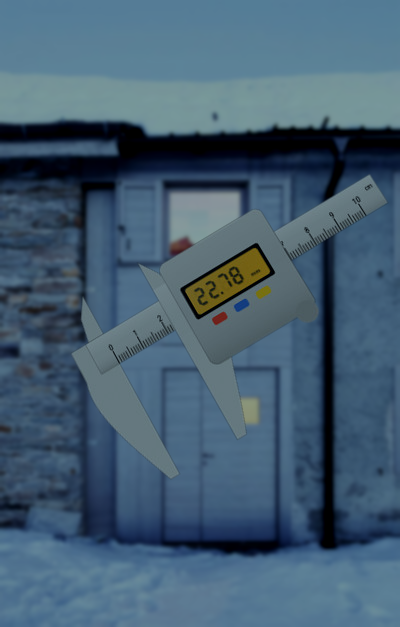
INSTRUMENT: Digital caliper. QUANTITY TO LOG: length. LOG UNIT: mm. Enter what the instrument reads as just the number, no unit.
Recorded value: 22.78
